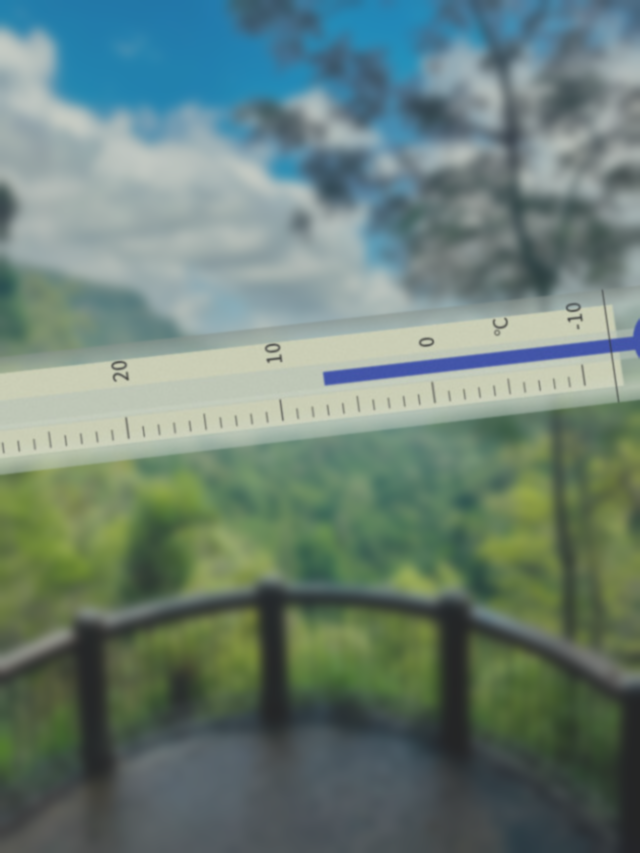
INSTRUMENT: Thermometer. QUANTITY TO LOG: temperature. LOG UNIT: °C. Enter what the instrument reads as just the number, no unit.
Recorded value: 7
